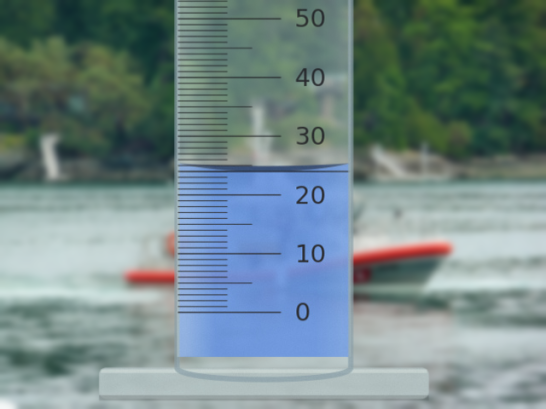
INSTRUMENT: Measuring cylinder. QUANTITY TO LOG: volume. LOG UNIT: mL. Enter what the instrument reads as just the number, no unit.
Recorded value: 24
